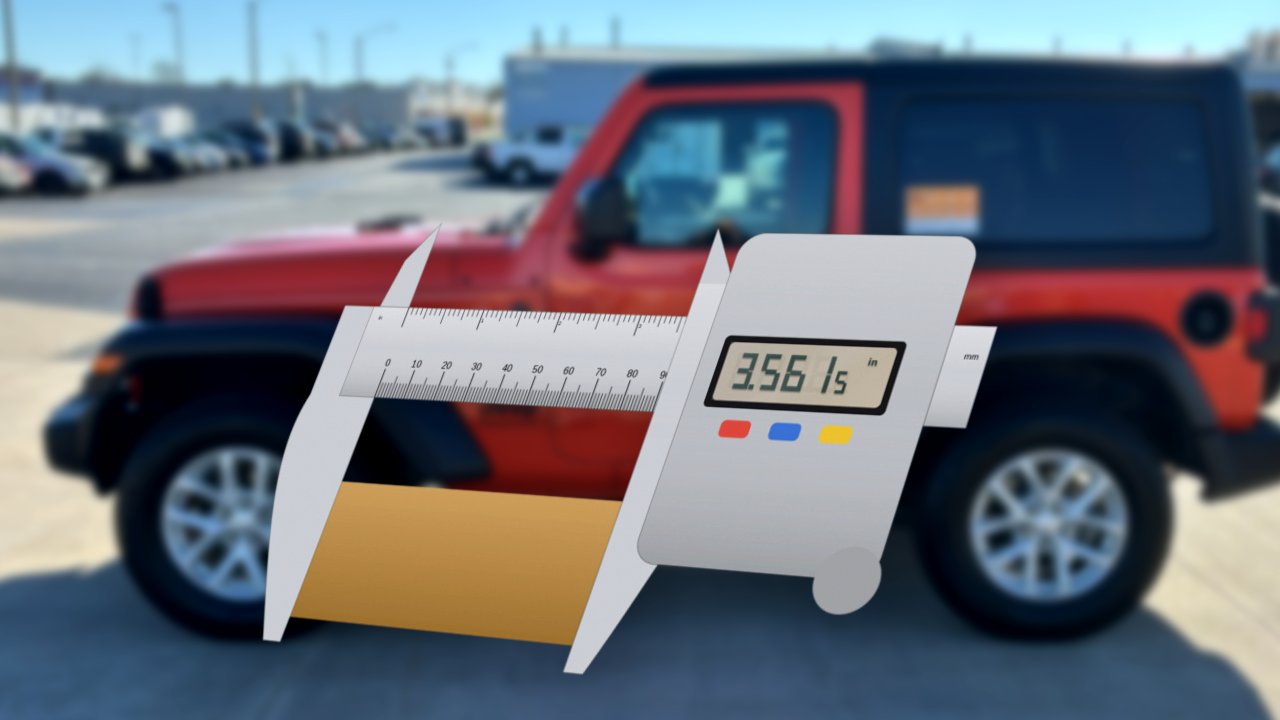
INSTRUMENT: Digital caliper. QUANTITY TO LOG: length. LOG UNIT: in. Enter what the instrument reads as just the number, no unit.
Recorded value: 3.5615
